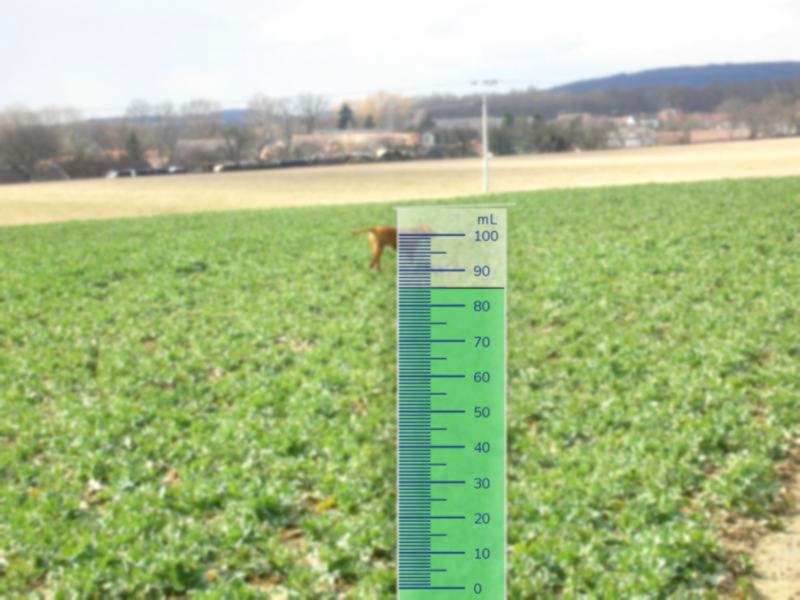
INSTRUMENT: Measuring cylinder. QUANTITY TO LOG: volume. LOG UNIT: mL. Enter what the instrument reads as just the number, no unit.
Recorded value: 85
